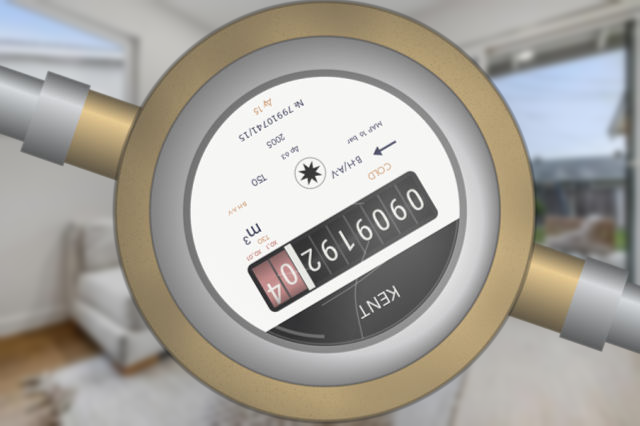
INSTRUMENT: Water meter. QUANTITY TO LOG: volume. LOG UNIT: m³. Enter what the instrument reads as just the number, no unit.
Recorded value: 909192.04
